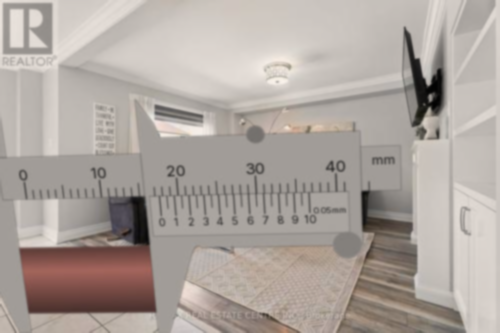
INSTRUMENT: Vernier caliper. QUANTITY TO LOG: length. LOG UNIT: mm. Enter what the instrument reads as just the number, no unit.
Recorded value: 17.6
